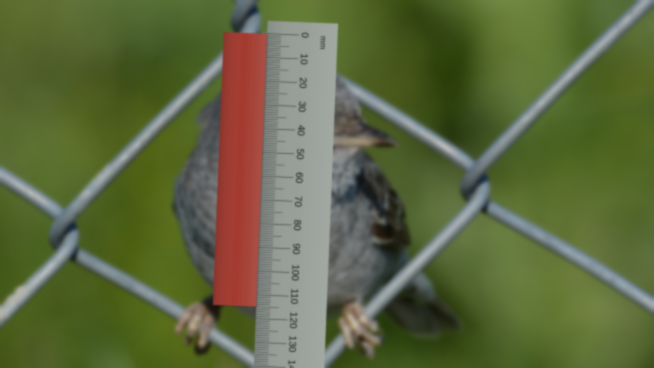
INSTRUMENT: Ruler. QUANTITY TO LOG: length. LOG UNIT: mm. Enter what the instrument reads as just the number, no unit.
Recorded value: 115
